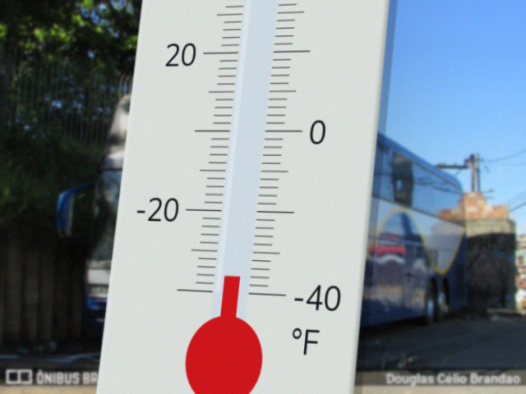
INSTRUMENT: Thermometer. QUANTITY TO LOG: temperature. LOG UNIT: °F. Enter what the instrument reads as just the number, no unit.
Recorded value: -36
